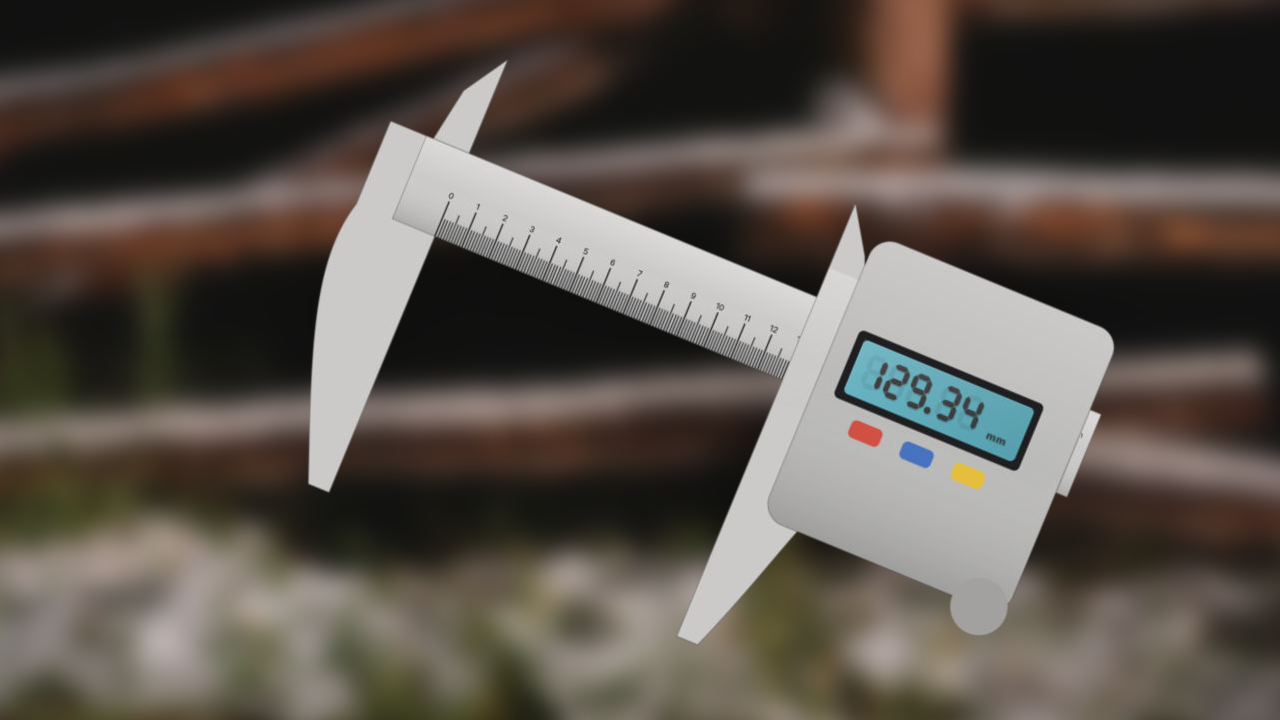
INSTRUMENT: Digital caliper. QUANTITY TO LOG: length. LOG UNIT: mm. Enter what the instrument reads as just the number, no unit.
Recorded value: 129.34
